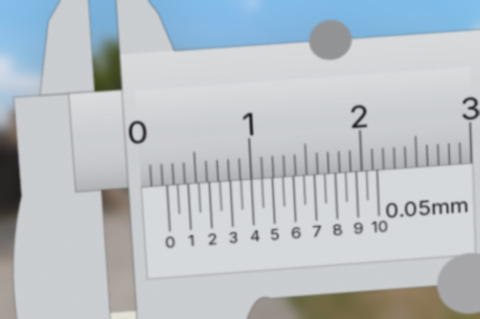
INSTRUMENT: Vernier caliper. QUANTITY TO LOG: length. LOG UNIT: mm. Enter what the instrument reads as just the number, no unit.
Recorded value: 2.4
